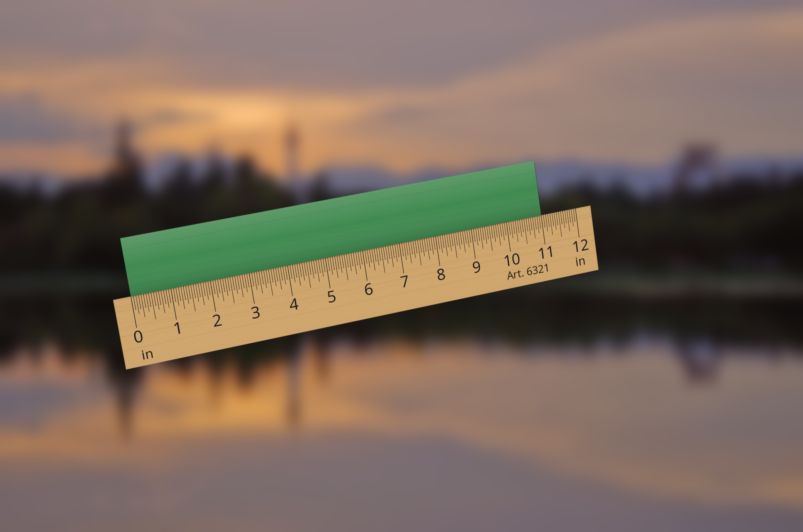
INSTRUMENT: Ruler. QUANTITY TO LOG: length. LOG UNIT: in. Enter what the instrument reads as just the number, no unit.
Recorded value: 11
